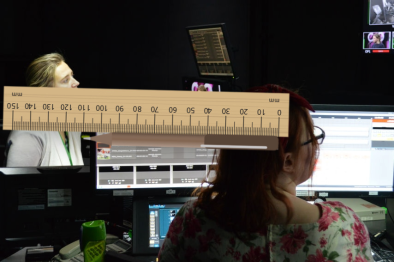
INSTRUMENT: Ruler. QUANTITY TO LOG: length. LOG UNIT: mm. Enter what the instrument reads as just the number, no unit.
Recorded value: 110
